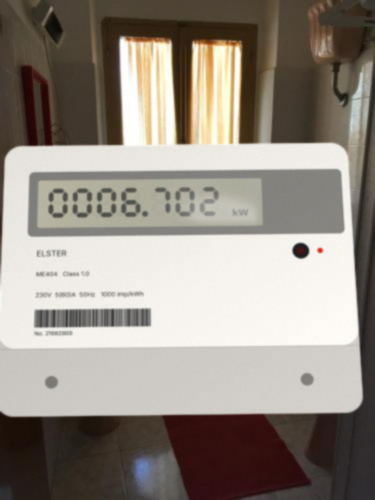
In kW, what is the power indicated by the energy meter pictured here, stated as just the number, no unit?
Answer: 6.702
